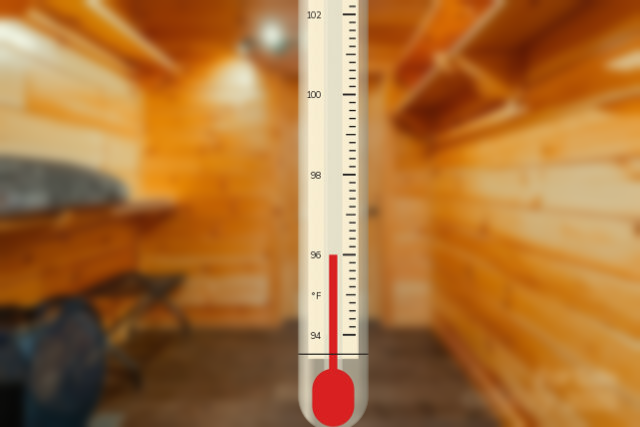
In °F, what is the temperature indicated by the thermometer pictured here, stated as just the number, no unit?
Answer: 96
